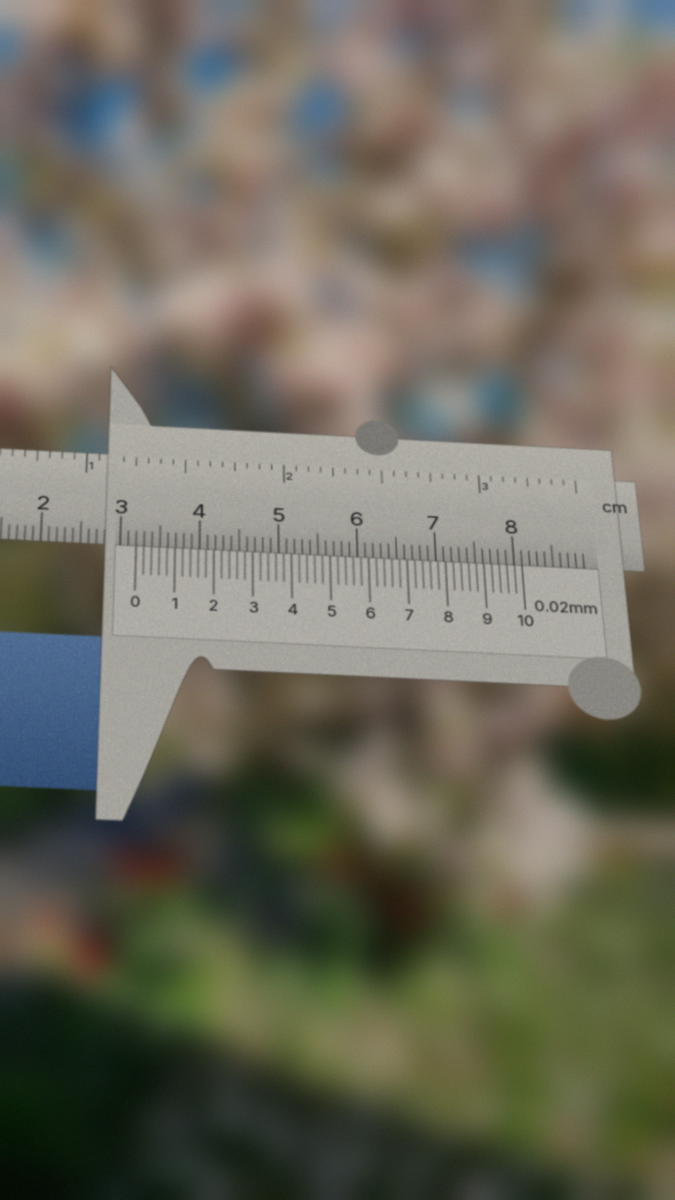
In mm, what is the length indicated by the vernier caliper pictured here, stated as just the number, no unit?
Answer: 32.0
